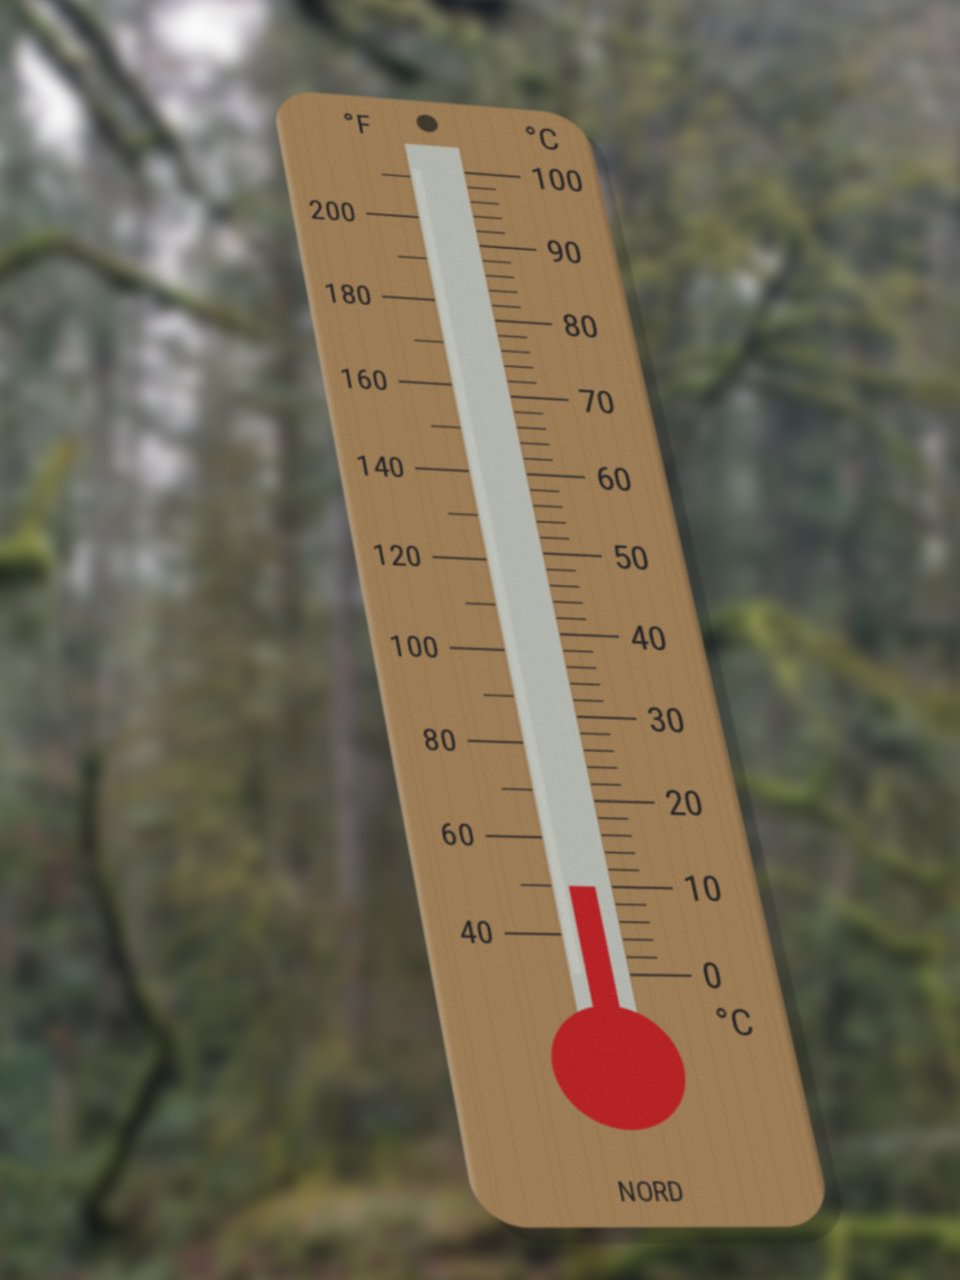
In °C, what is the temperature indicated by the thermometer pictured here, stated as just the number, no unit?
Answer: 10
